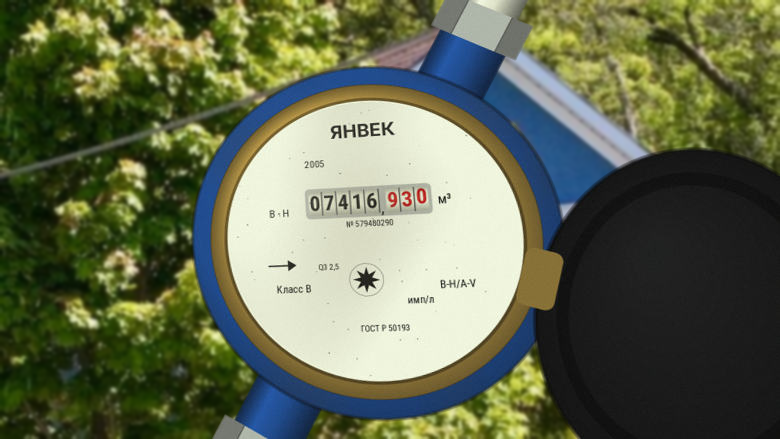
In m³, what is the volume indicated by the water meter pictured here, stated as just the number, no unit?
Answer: 7416.930
